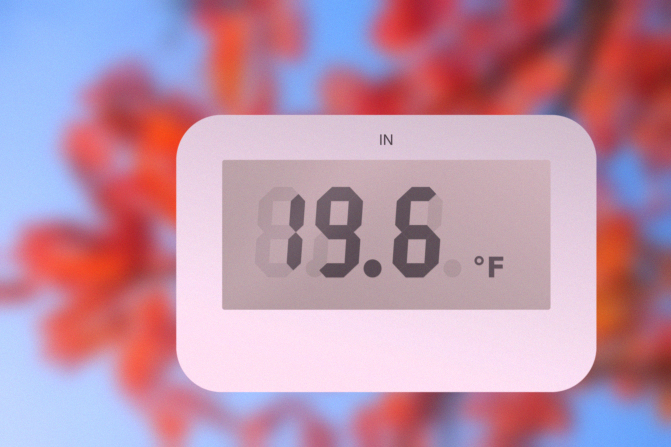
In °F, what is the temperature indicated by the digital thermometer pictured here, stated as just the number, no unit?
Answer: 19.6
